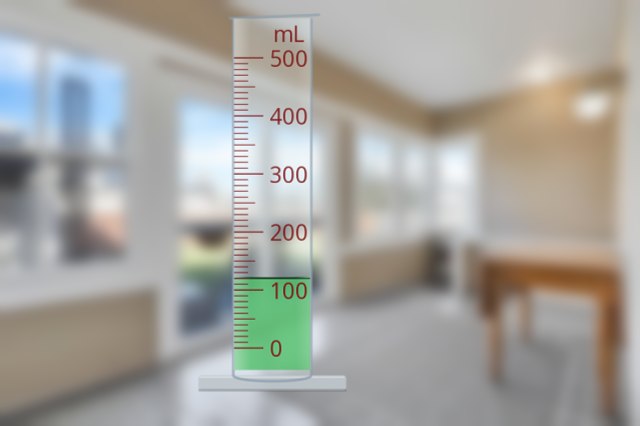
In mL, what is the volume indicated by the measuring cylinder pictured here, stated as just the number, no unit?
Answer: 120
